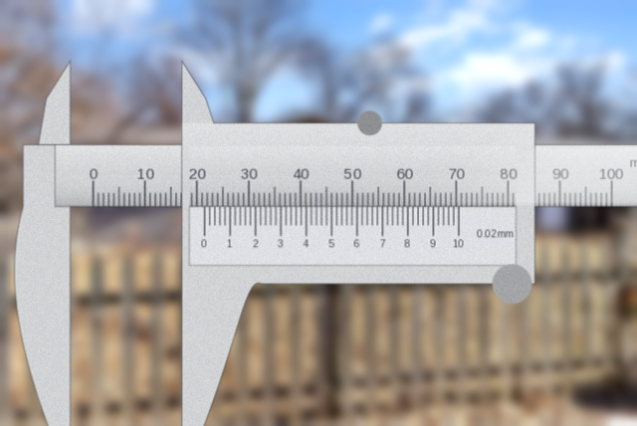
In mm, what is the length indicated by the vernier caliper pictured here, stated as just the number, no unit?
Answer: 21.5
